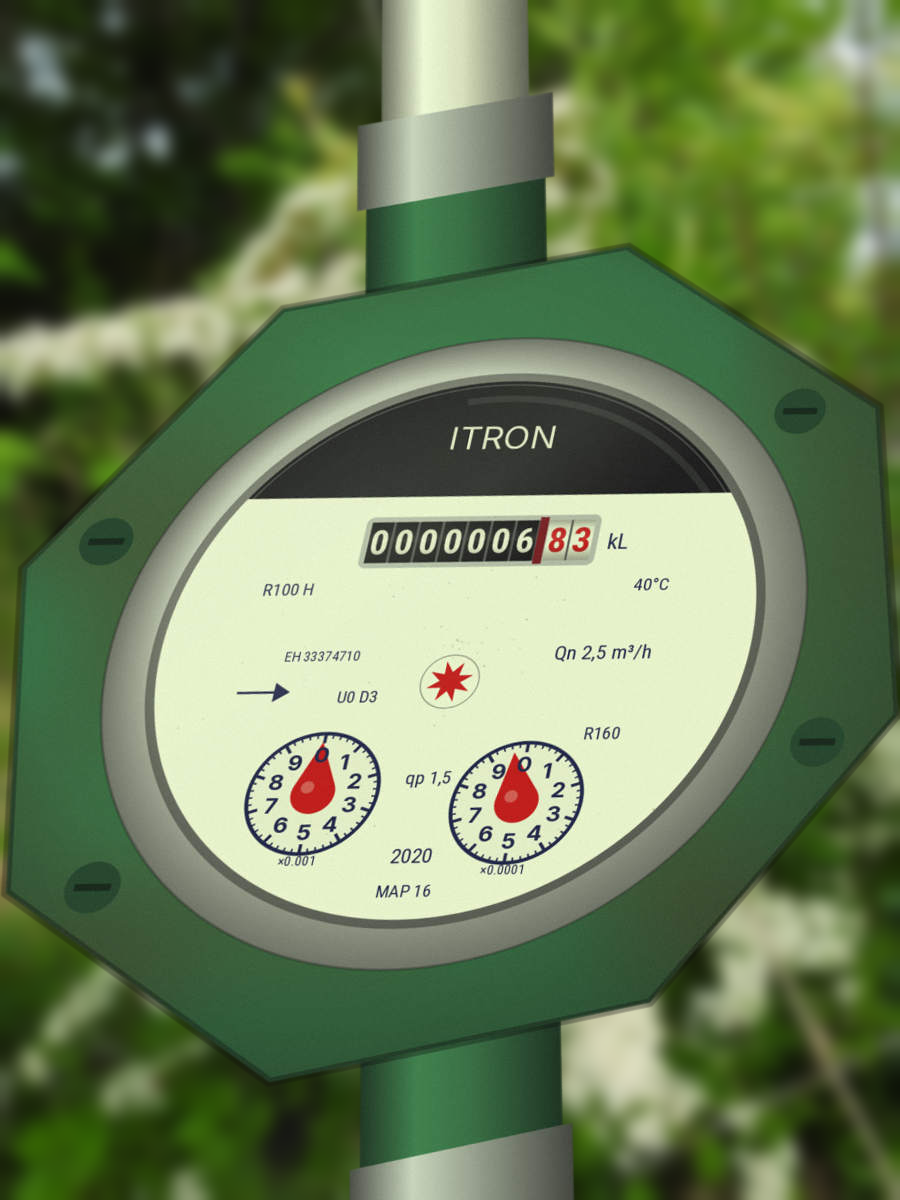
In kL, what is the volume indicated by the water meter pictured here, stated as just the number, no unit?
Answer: 6.8299
